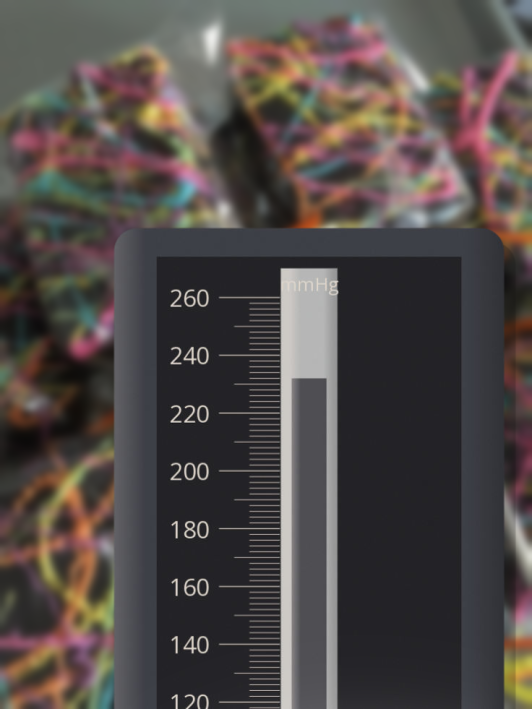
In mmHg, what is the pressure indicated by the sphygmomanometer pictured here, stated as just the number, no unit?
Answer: 232
